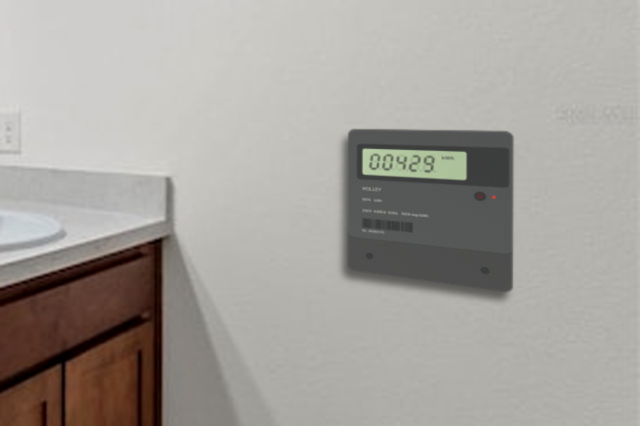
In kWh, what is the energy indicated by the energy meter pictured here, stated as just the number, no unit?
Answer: 429
